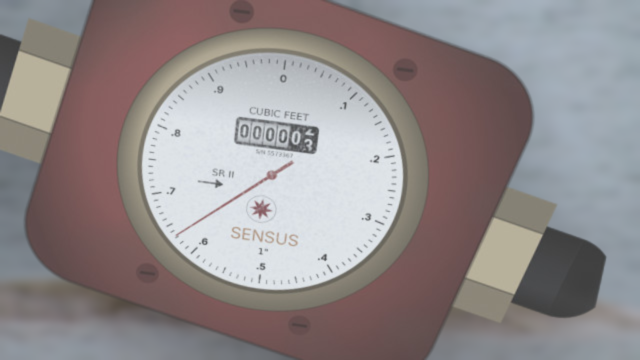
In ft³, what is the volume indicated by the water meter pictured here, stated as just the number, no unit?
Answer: 2.63
